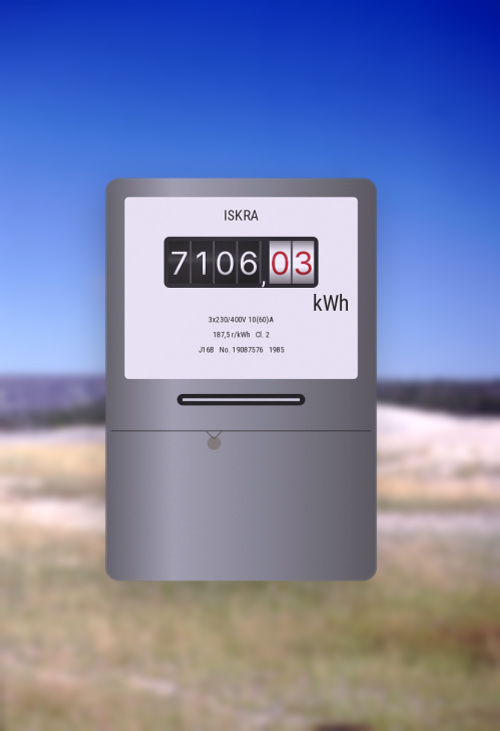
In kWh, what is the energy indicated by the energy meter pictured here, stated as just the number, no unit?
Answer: 7106.03
